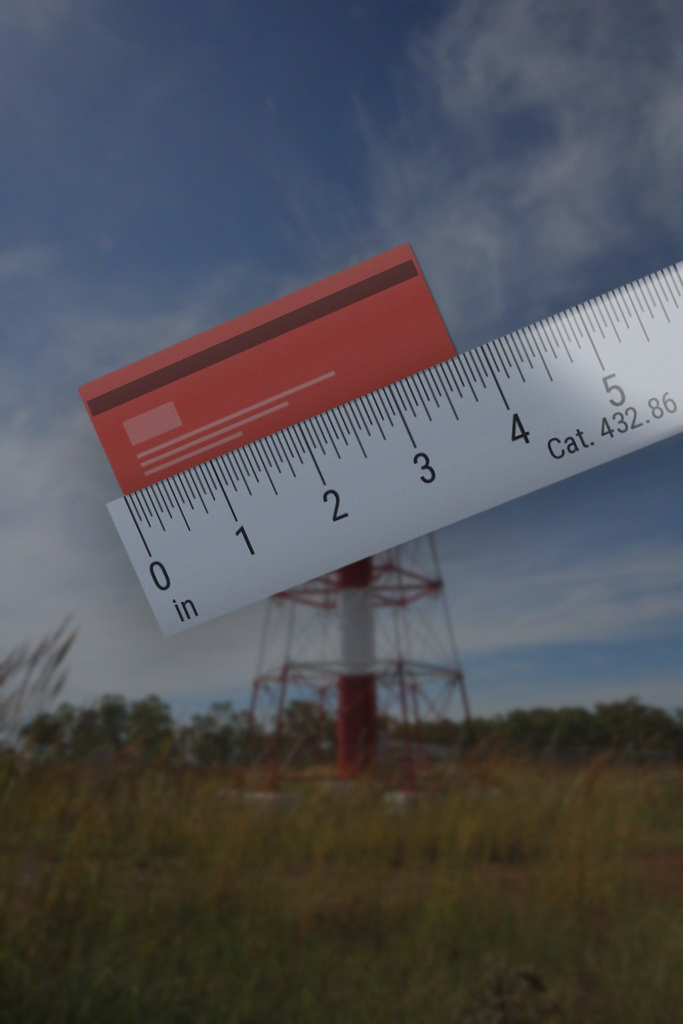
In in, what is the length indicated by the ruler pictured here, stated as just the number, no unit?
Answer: 3.75
